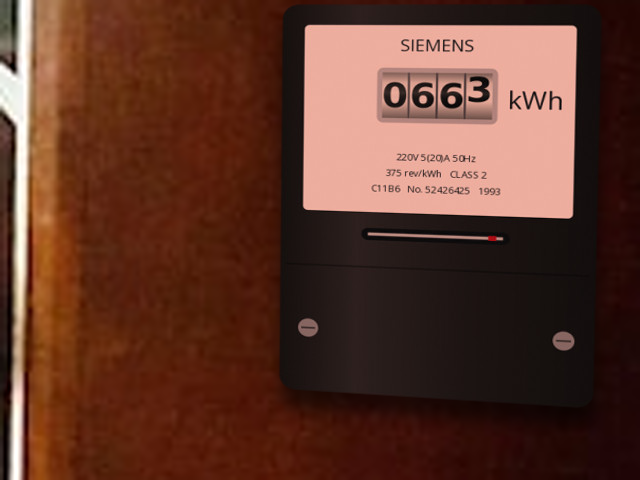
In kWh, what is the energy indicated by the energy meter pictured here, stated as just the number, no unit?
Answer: 663
